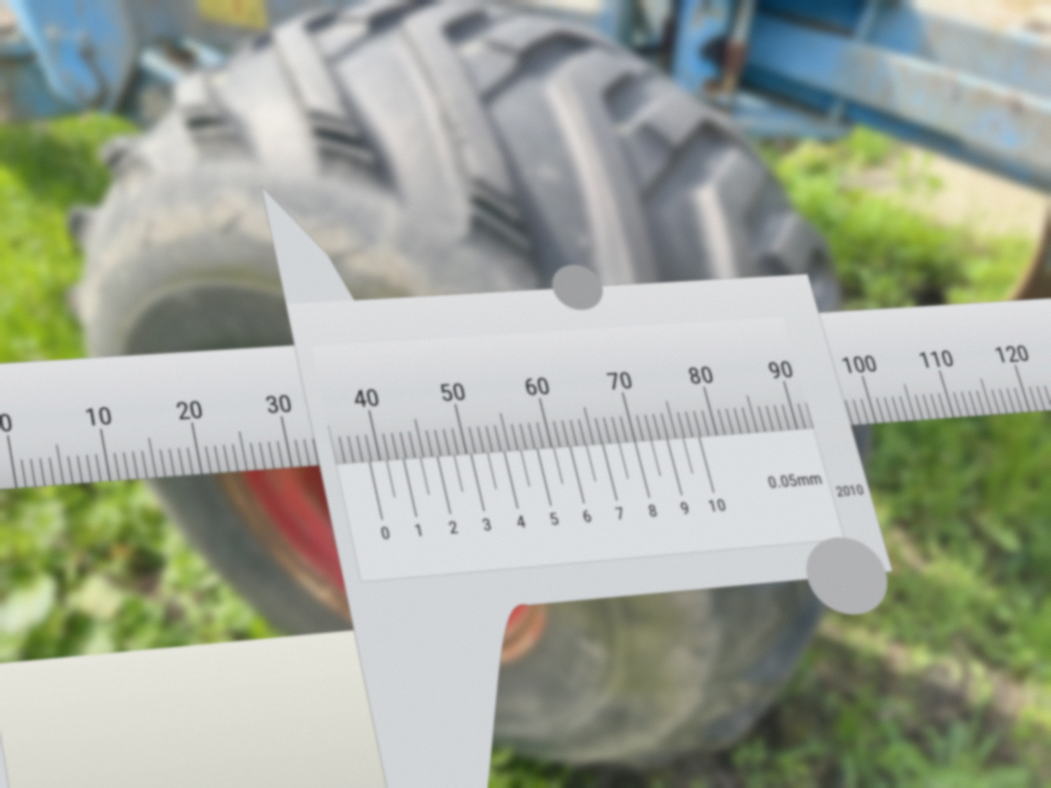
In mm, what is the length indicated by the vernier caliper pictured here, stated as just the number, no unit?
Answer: 38.8
